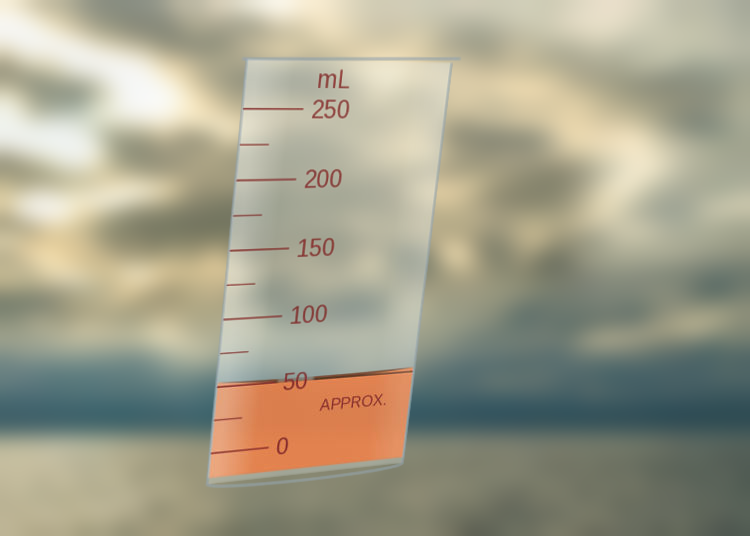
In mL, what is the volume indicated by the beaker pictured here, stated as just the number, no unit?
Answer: 50
